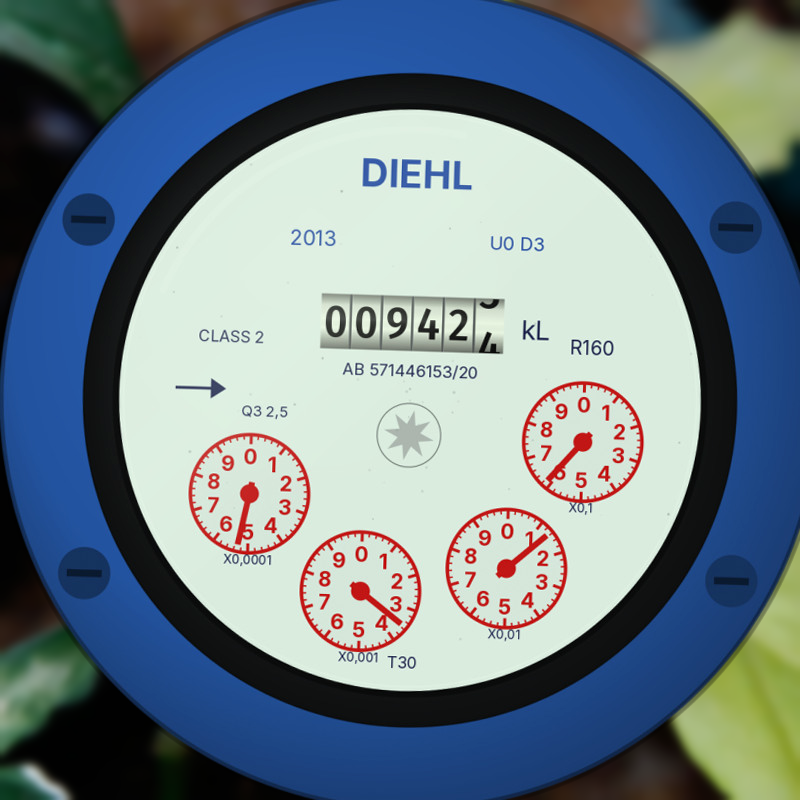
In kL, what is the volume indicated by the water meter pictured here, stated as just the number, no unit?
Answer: 9423.6135
